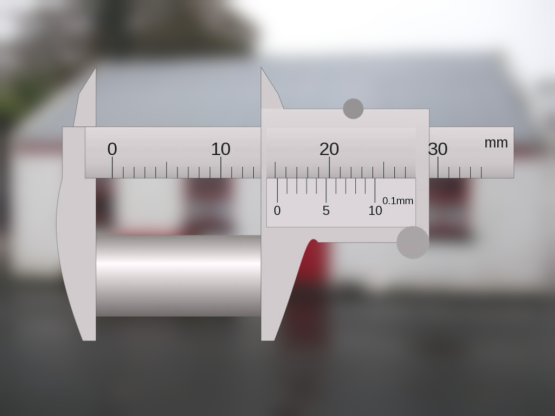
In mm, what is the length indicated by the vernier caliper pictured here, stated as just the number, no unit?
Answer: 15.2
